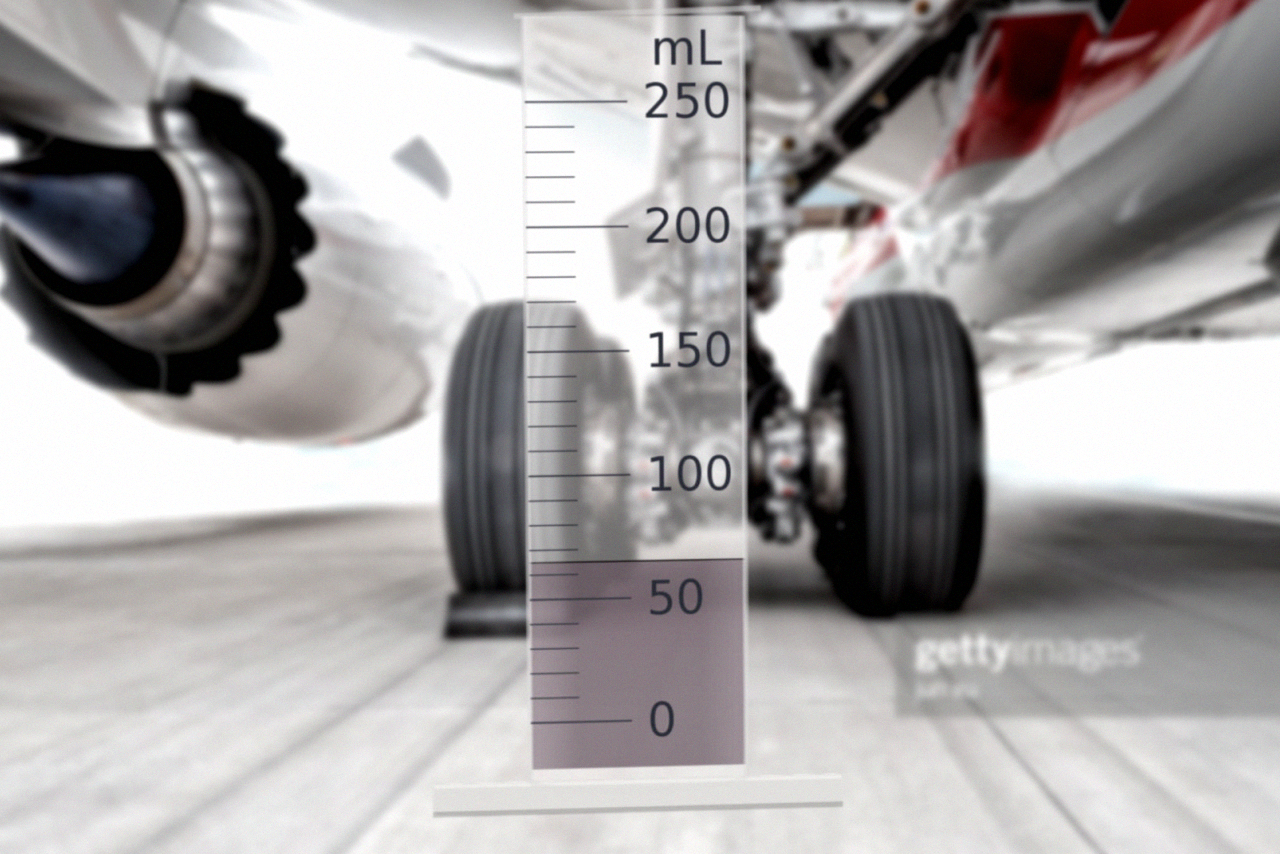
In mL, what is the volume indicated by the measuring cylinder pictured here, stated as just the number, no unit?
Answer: 65
